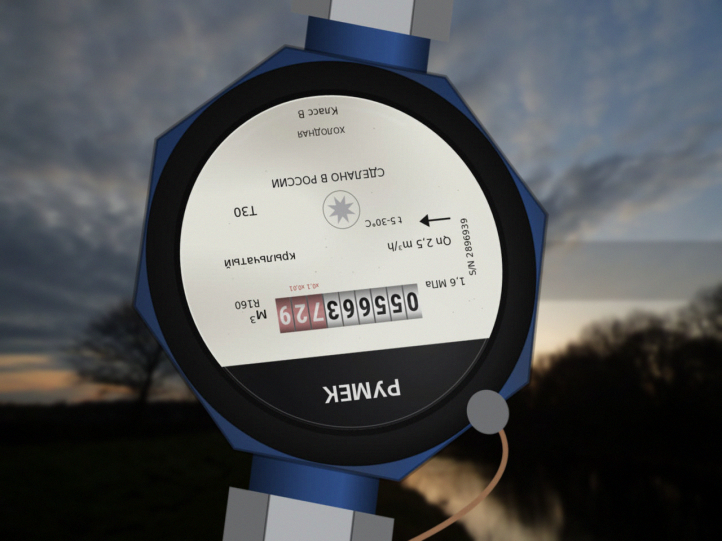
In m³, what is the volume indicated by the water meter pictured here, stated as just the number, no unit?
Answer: 55663.729
